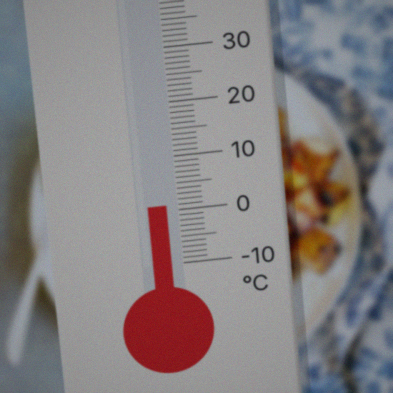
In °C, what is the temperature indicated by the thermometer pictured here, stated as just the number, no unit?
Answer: 1
